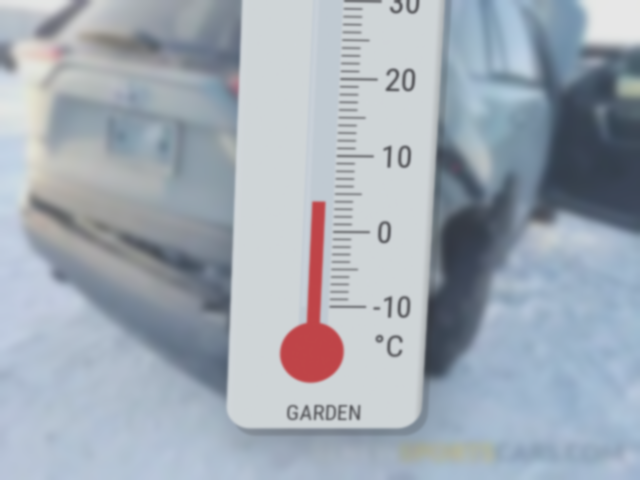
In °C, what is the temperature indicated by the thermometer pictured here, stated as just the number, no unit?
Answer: 4
